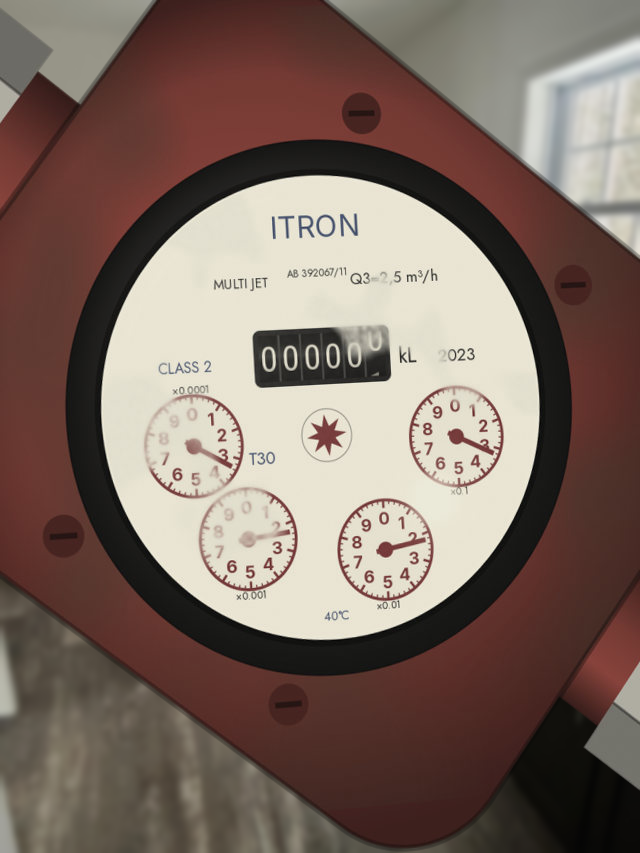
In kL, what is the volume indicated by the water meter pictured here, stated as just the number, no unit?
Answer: 0.3223
